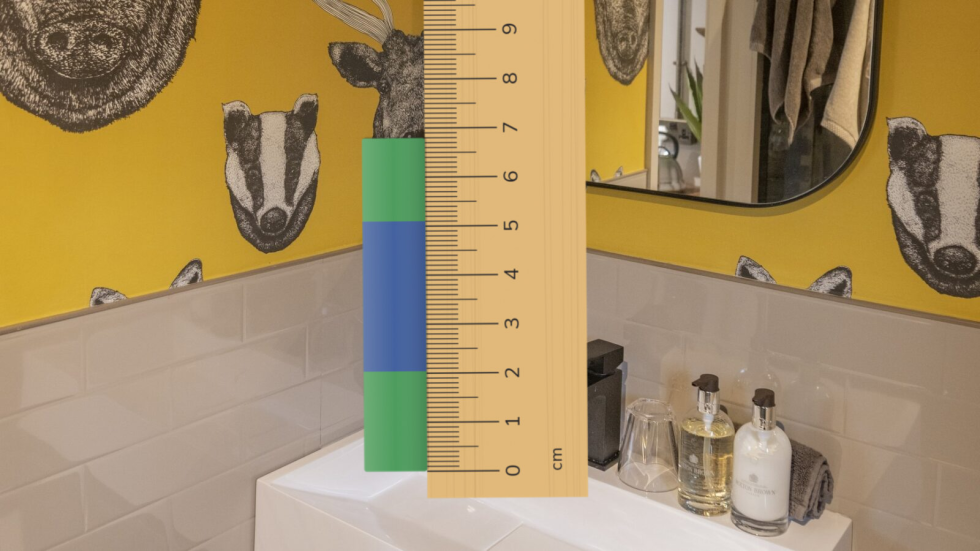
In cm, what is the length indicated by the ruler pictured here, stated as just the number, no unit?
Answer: 6.8
